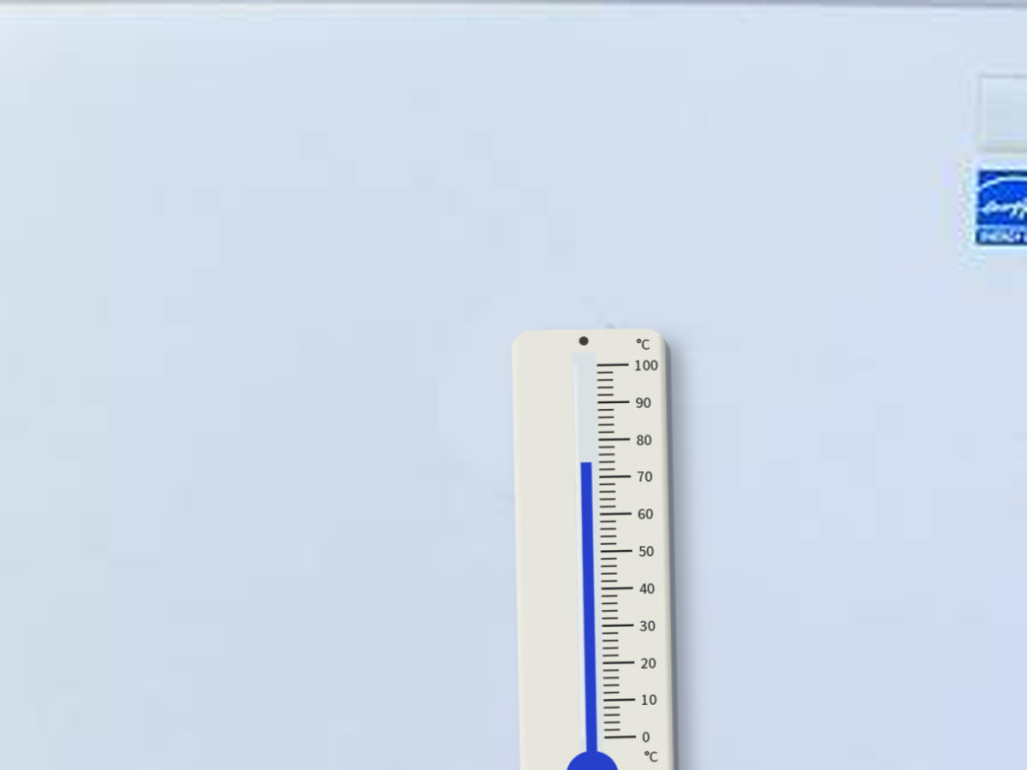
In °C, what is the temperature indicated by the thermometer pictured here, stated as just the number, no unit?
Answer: 74
